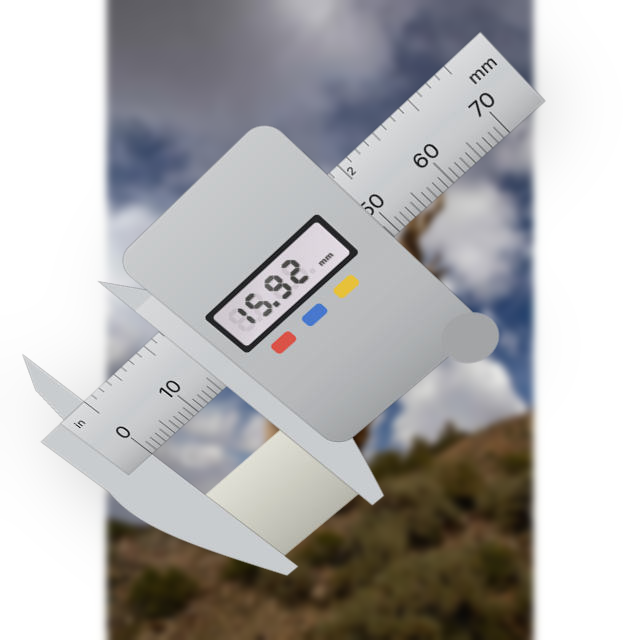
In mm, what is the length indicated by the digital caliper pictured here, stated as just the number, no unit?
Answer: 15.92
